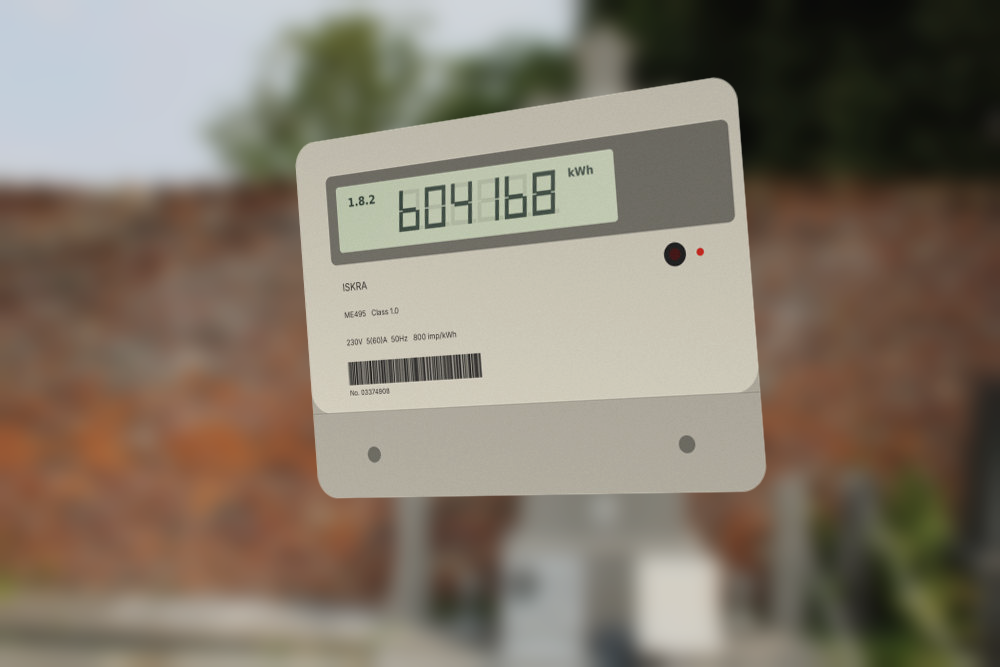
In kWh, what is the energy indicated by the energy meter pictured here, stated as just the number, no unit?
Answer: 604168
